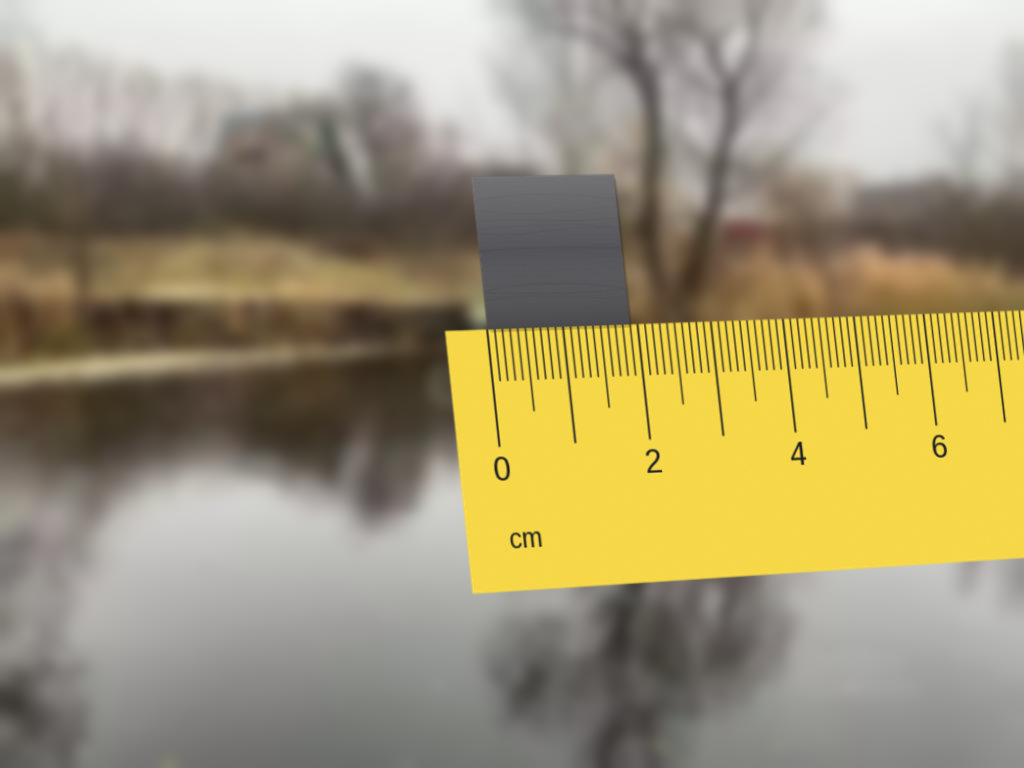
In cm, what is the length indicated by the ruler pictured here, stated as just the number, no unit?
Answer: 1.9
